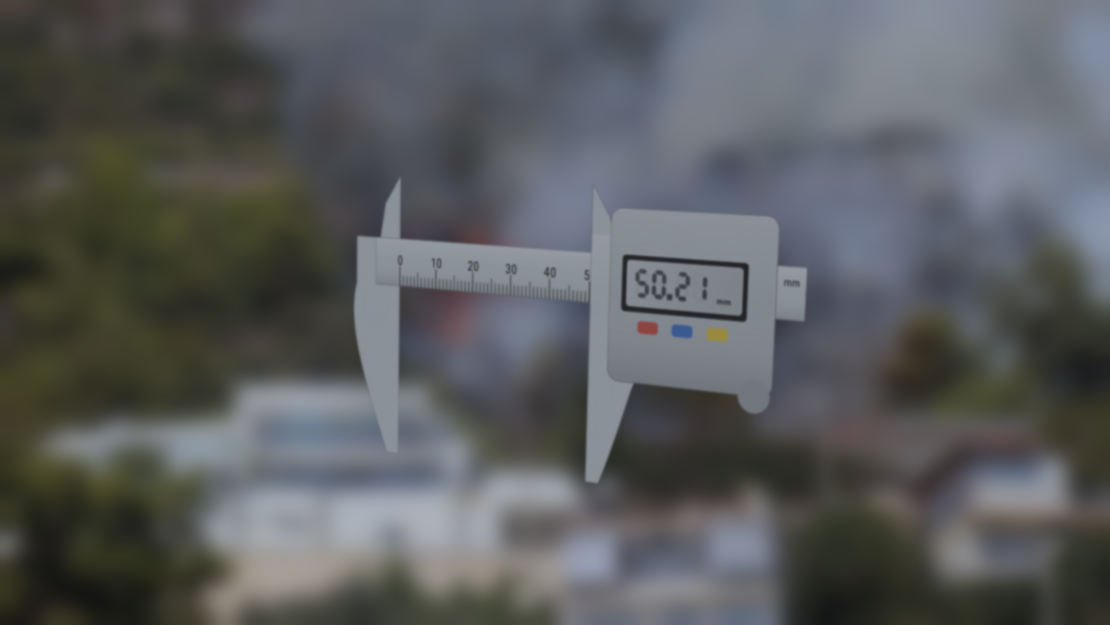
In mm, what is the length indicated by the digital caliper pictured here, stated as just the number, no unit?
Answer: 50.21
